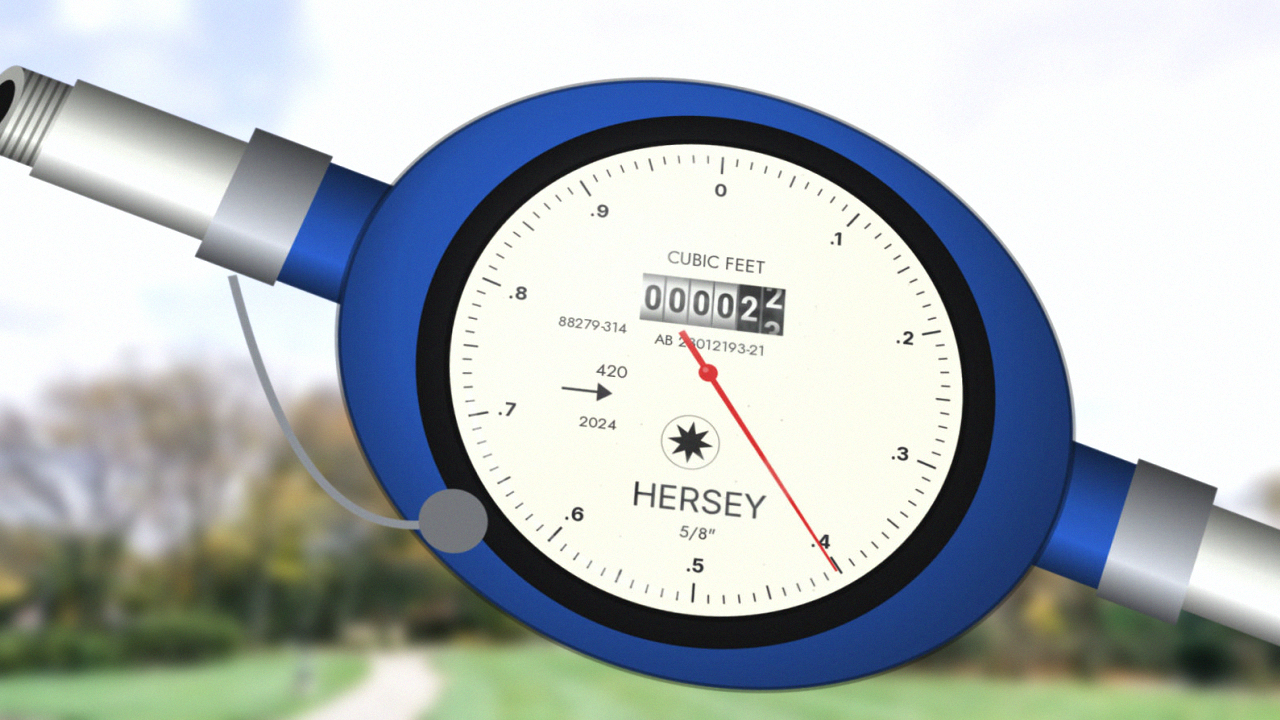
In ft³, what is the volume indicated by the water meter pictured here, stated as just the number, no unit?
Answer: 22.40
